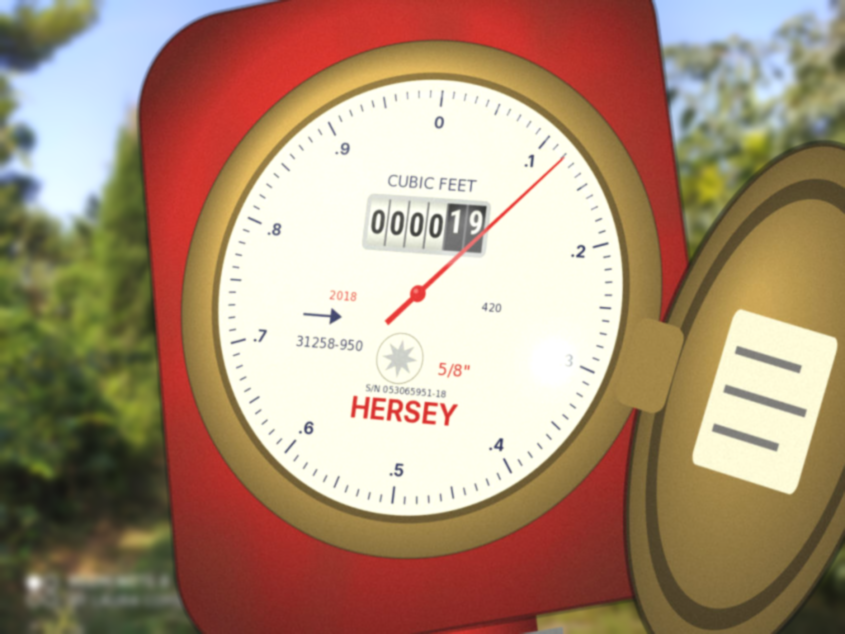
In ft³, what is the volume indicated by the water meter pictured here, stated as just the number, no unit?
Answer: 19.12
